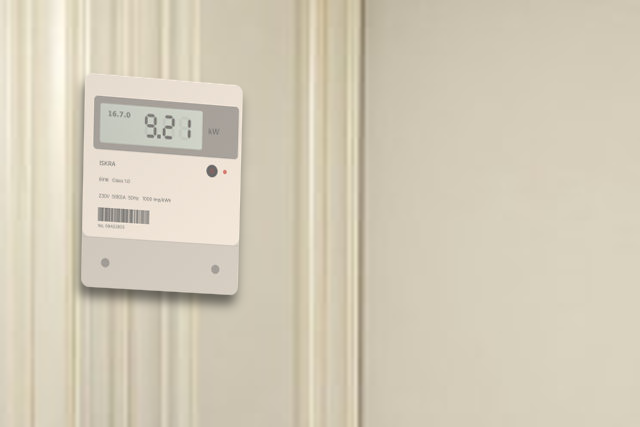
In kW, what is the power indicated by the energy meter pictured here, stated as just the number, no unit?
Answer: 9.21
